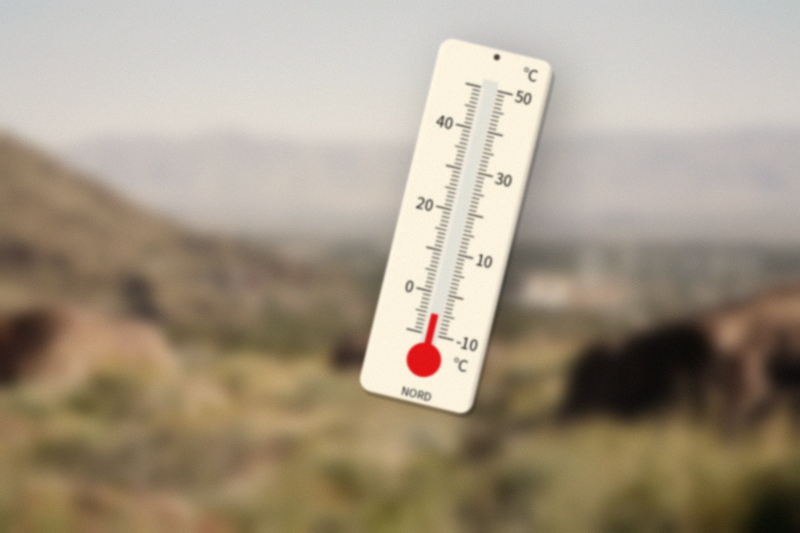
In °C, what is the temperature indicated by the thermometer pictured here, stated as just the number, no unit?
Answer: -5
